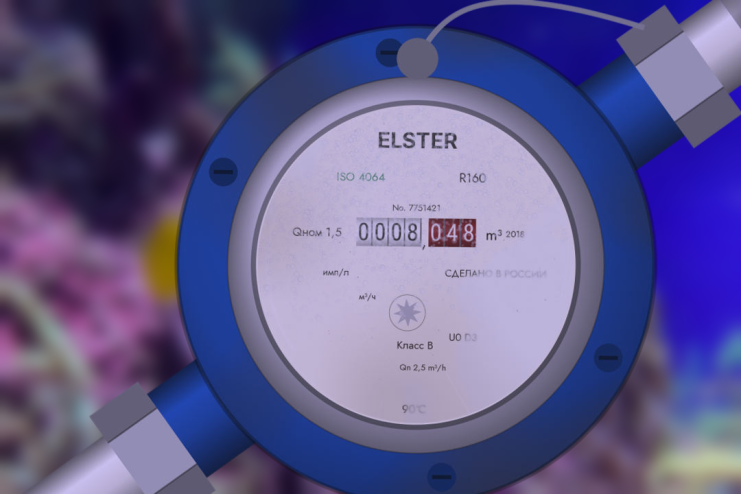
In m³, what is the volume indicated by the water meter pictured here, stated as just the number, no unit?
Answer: 8.048
